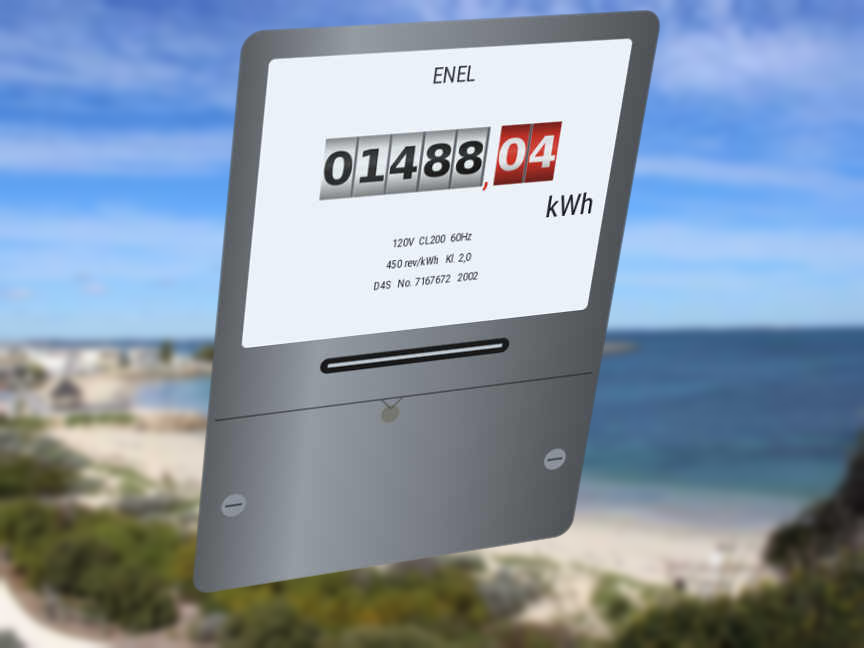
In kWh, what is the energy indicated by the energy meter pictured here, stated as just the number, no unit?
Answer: 1488.04
